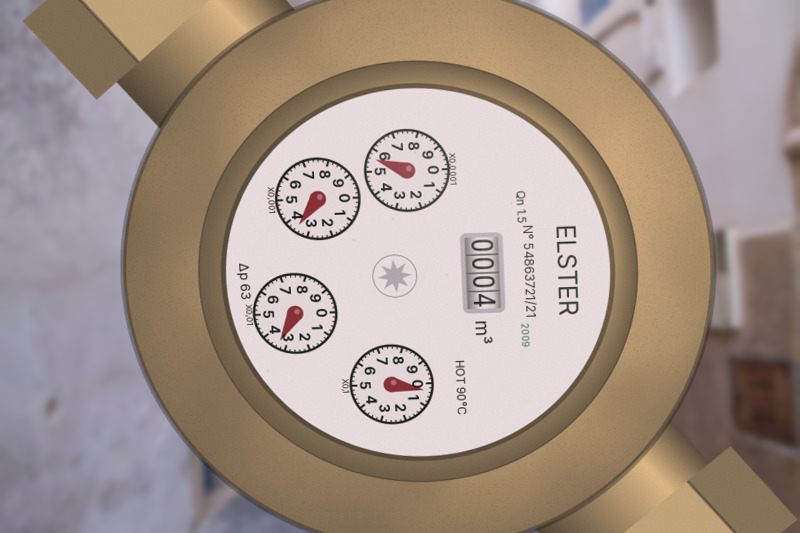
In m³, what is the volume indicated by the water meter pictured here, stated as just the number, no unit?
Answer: 4.0335
